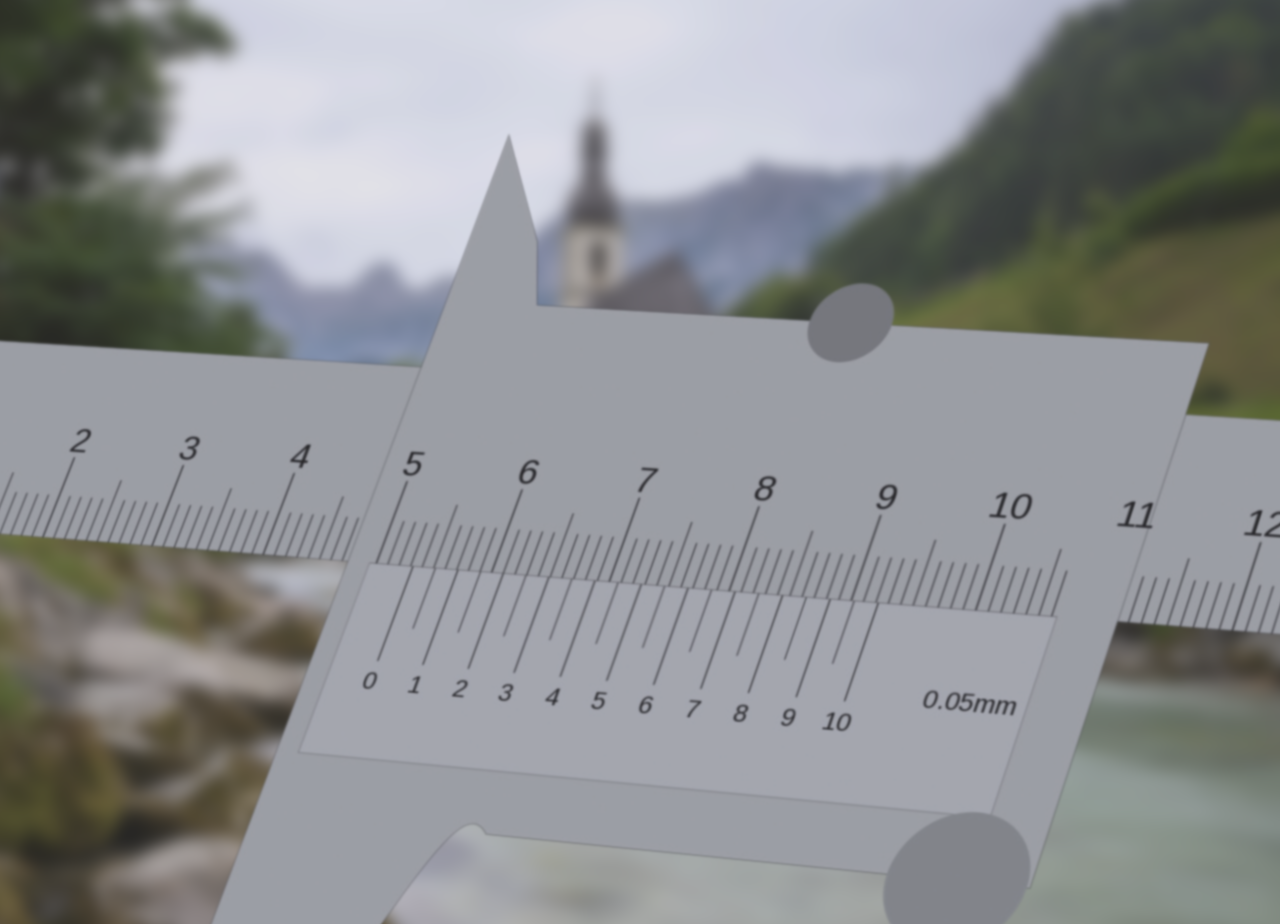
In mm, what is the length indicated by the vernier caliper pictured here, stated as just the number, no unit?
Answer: 53.2
